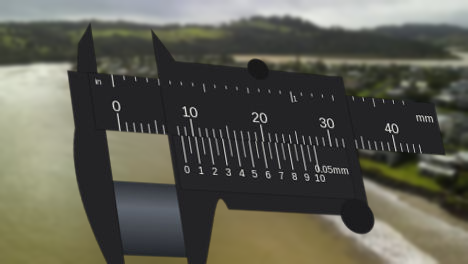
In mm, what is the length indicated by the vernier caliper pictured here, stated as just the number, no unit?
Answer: 8.4
